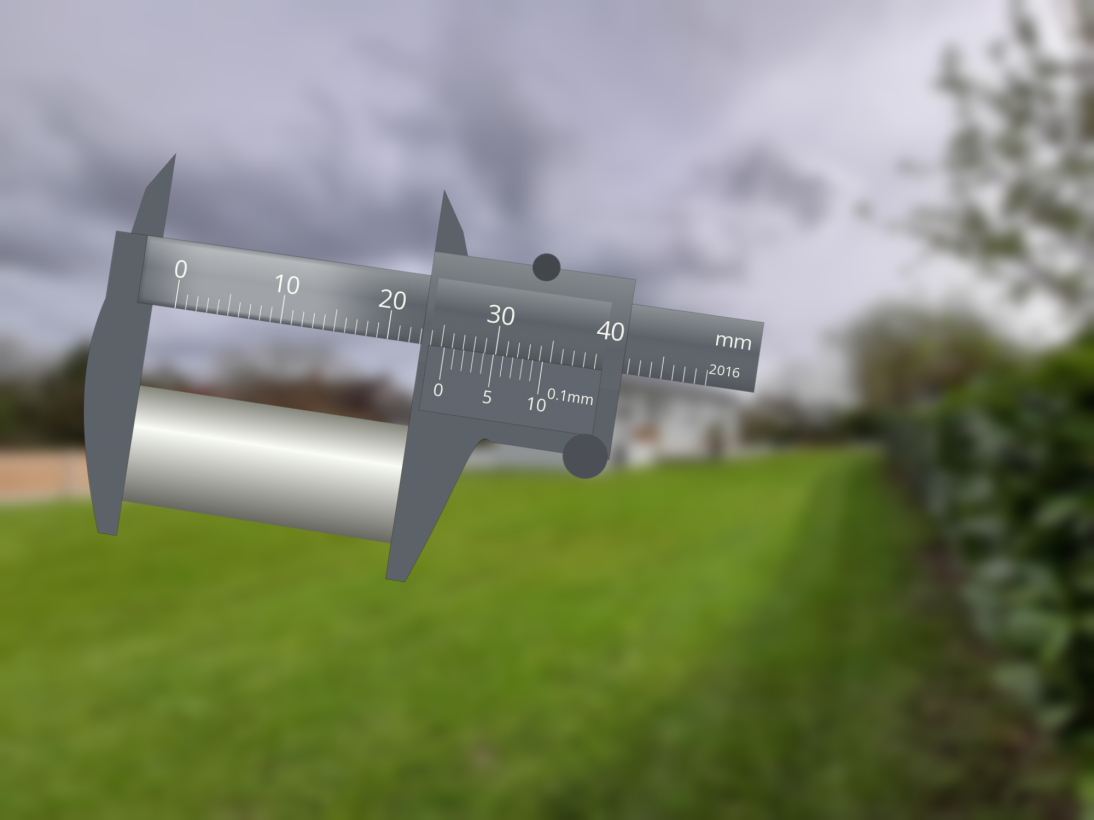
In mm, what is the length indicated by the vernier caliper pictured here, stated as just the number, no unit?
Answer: 25.3
